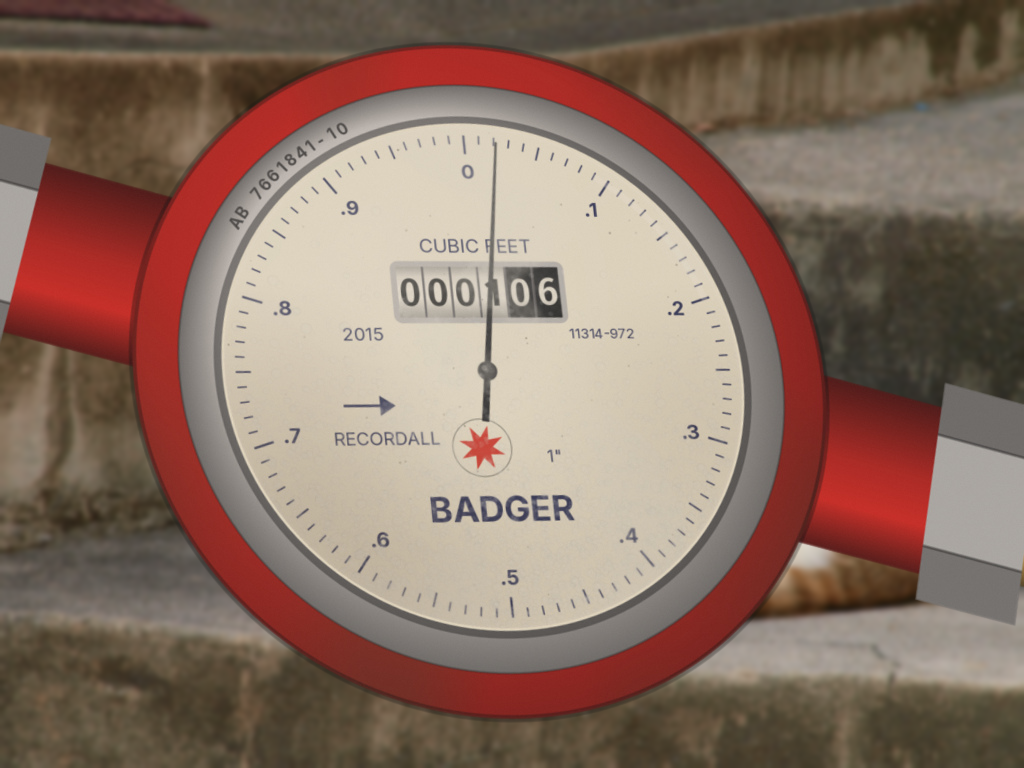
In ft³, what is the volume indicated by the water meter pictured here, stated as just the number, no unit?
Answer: 106.02
